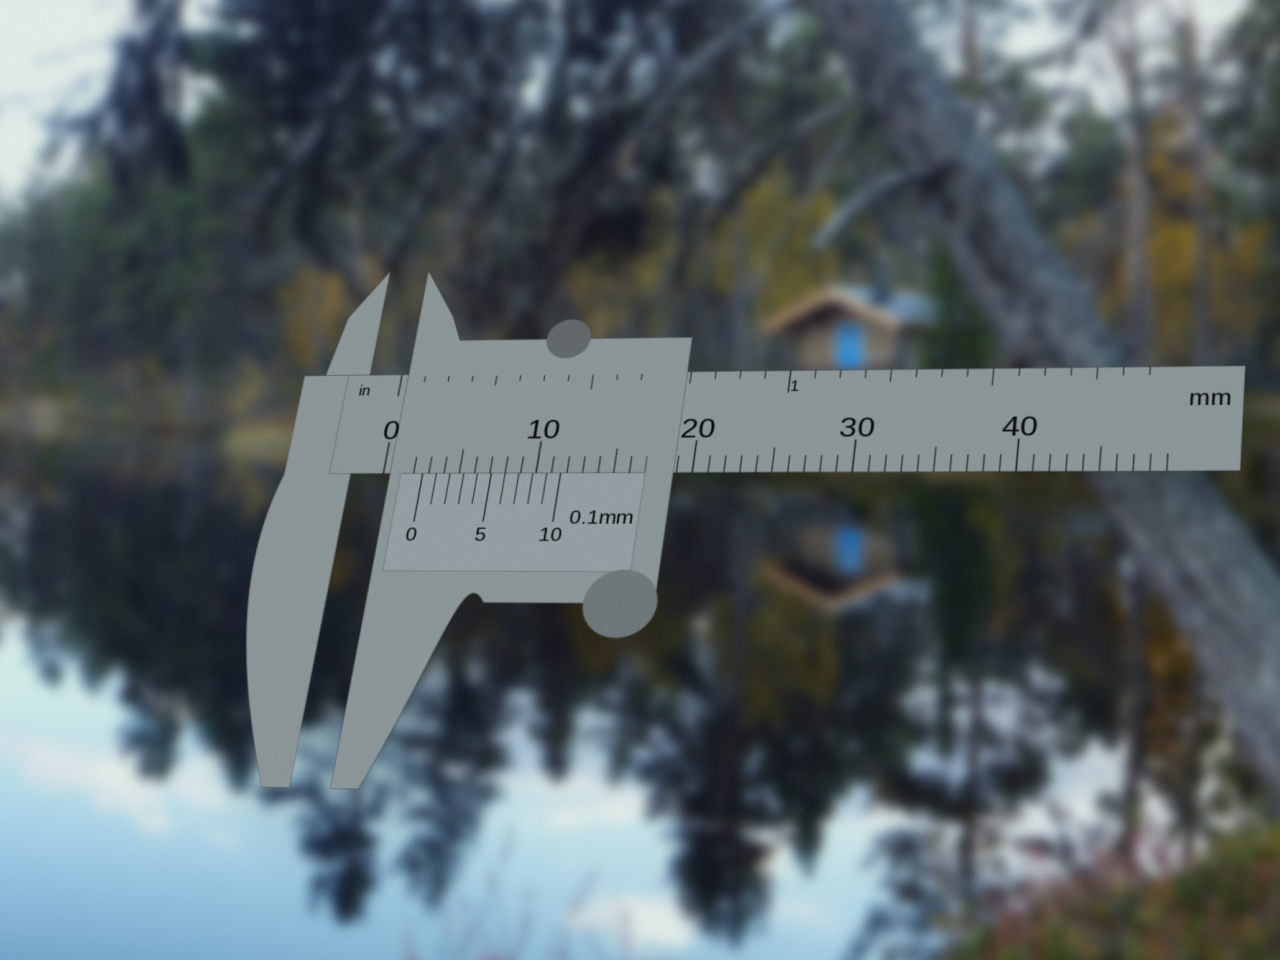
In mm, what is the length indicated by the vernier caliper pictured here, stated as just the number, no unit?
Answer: 2.6
